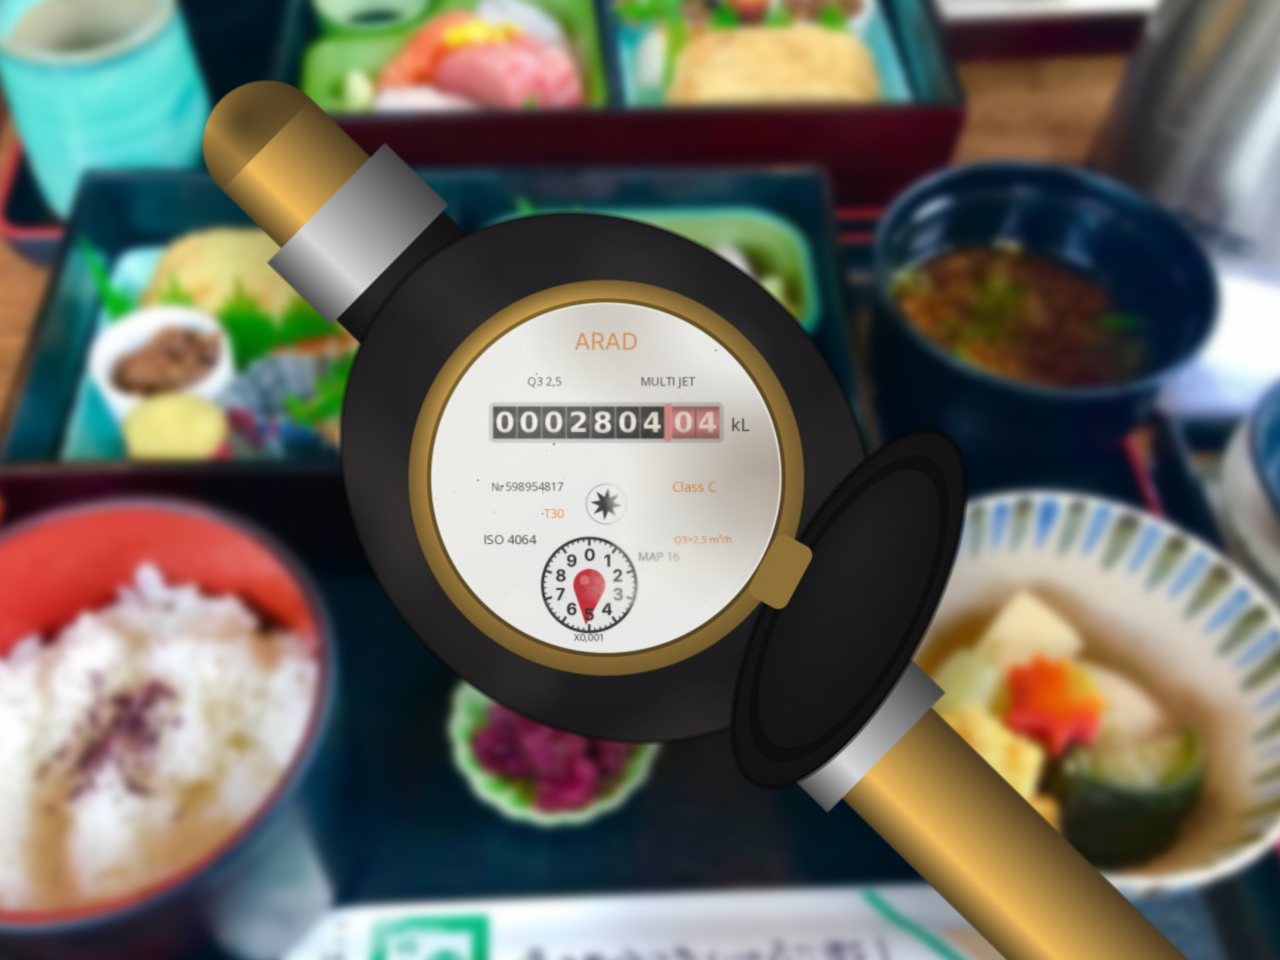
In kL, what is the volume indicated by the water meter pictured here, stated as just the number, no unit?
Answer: 2804.045
